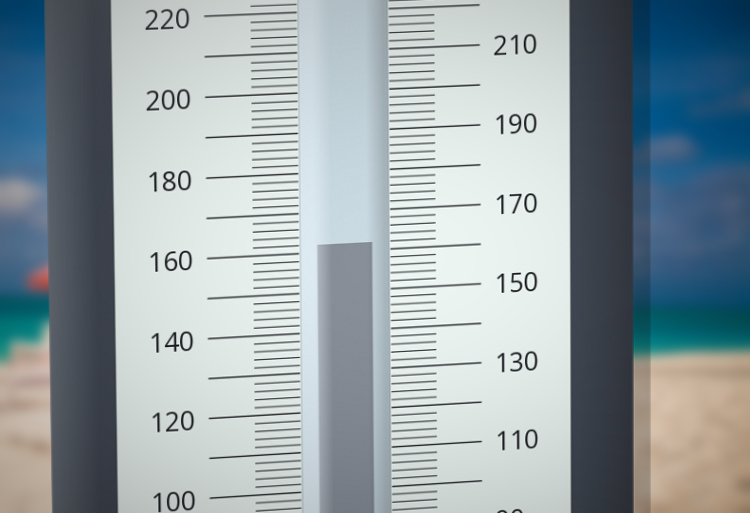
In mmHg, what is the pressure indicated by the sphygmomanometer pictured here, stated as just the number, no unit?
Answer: 162
